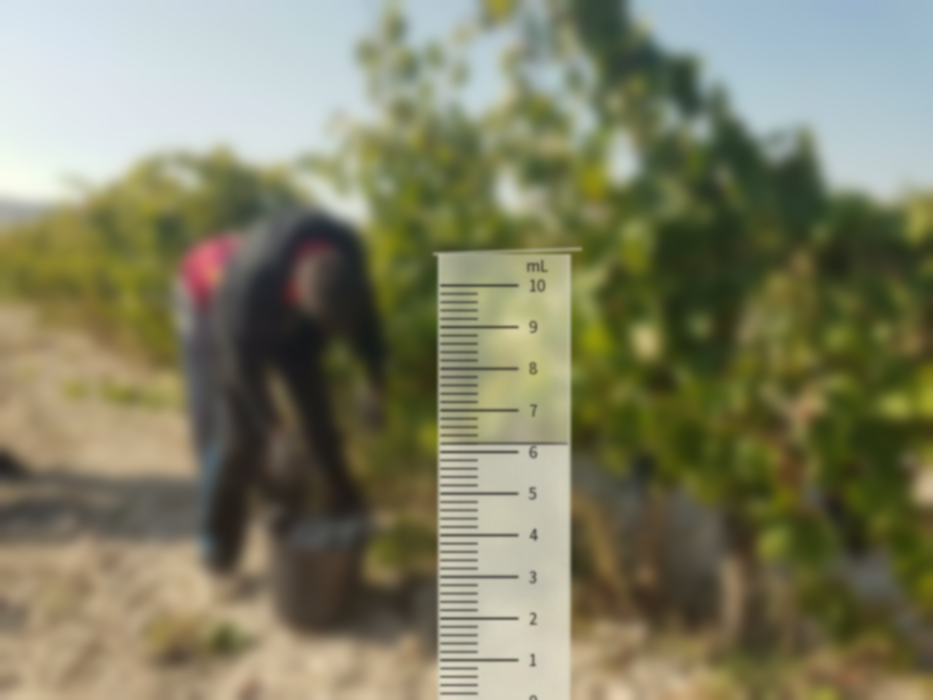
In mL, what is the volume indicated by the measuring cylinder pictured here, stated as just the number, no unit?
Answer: 6.2
